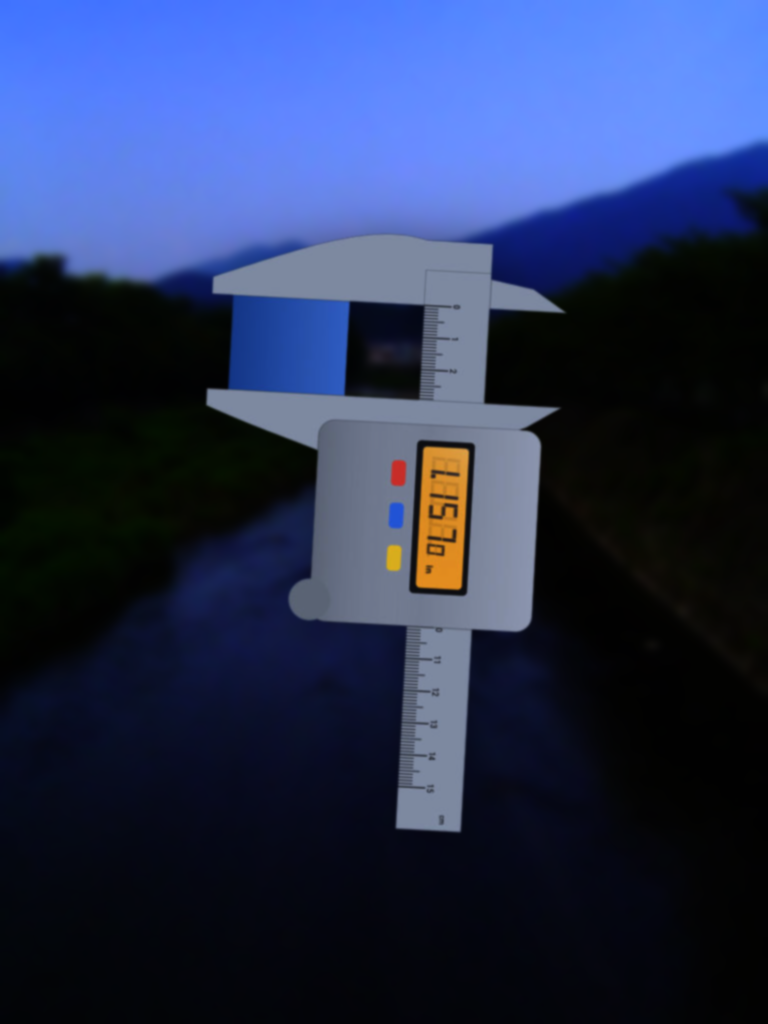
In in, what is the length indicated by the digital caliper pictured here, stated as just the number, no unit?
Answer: 1.1570
